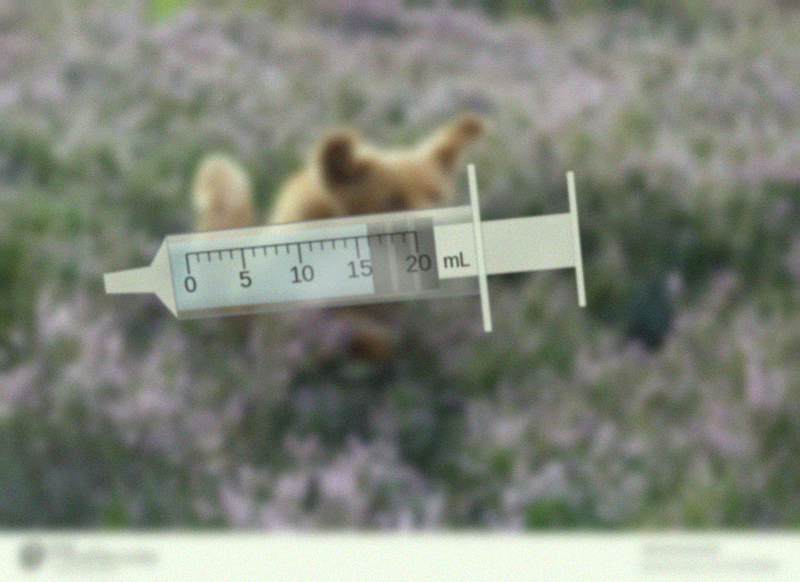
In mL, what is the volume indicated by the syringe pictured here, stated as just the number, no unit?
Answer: 16
